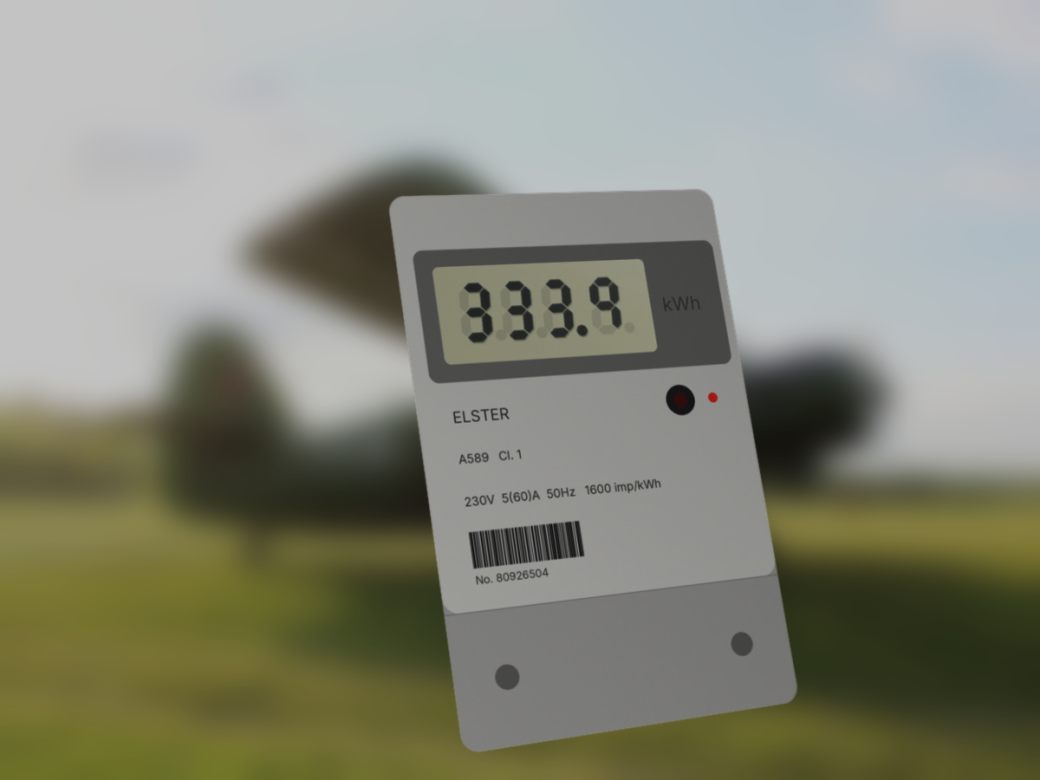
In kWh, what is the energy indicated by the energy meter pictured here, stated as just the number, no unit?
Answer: 333.9
